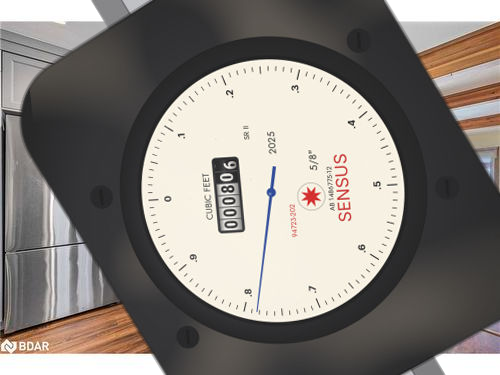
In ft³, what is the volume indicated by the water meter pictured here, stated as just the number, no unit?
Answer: 805.78
